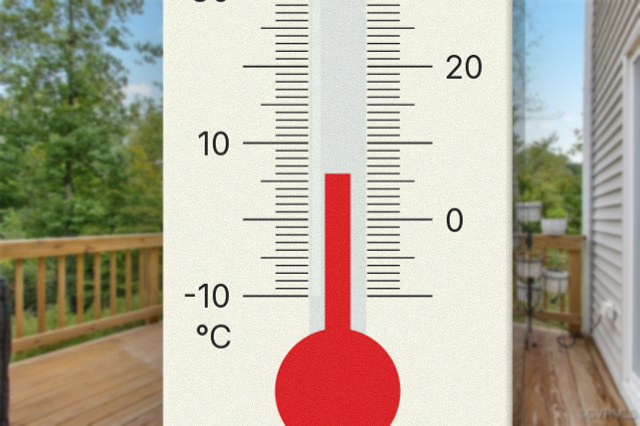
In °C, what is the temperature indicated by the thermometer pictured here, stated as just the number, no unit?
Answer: 6
